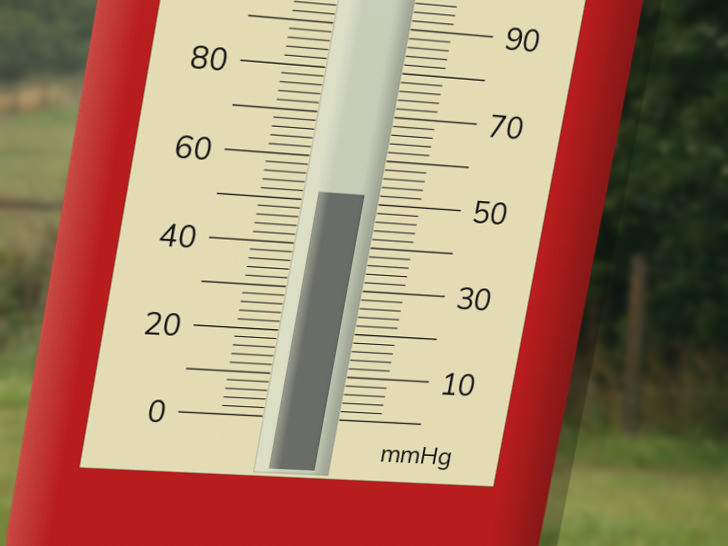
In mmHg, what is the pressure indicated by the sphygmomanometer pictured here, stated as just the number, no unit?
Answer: 52
